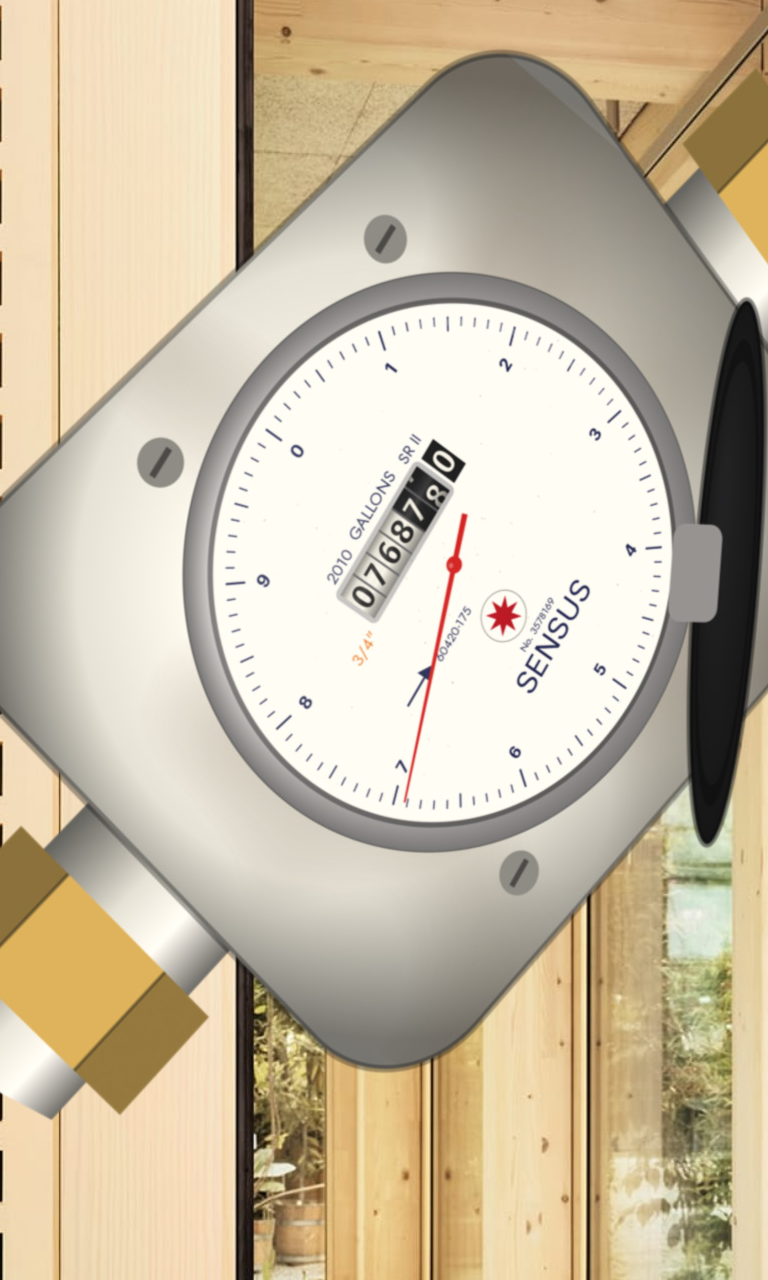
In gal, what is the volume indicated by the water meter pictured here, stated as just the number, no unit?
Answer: 768776.9
